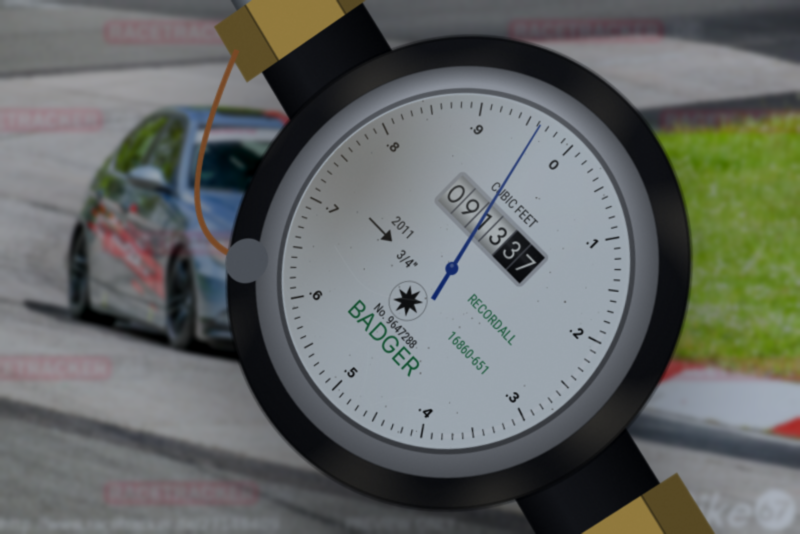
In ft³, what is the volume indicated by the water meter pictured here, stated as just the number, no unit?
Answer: 91336.96
